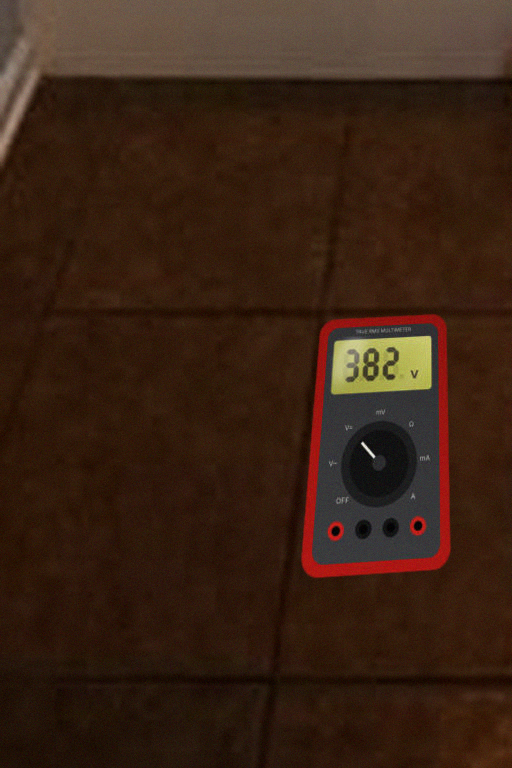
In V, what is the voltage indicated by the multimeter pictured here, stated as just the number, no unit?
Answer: 382
